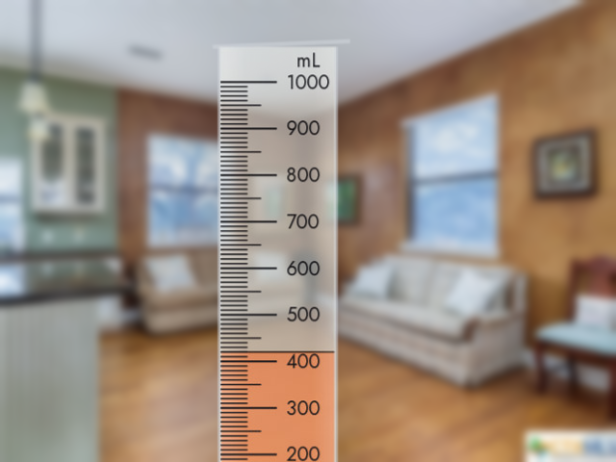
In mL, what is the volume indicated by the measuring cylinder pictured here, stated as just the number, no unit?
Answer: 420
